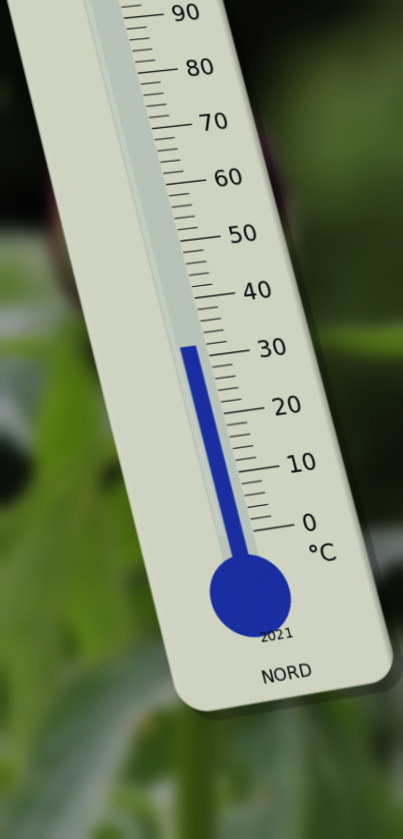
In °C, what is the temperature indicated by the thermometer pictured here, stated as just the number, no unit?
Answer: 32
